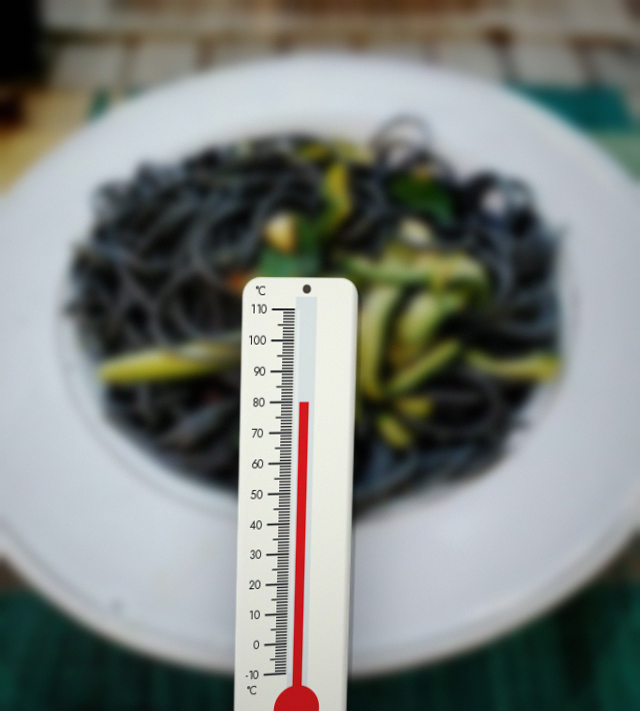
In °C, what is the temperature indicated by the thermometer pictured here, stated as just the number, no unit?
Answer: 80
